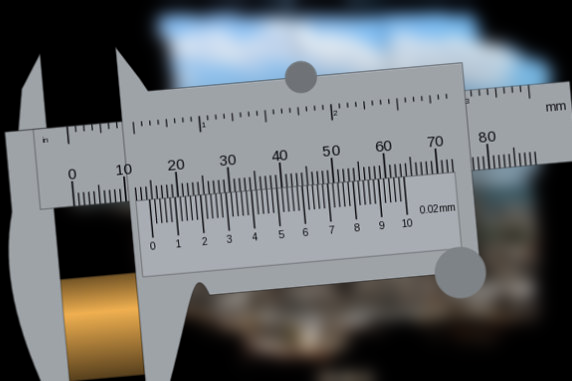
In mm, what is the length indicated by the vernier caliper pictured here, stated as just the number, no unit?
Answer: 14.5
